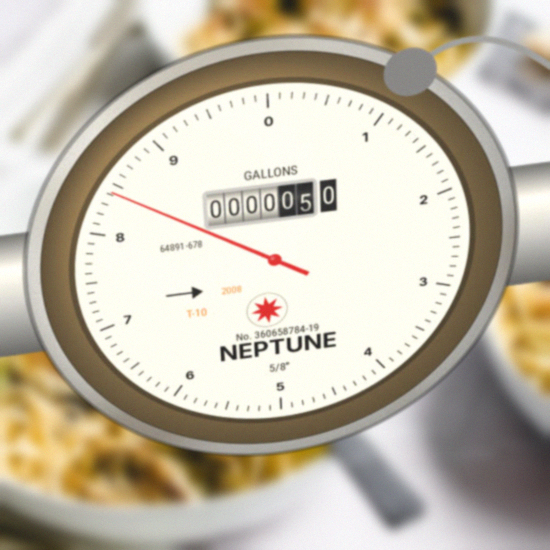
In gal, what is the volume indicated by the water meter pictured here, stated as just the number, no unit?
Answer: 48.4
